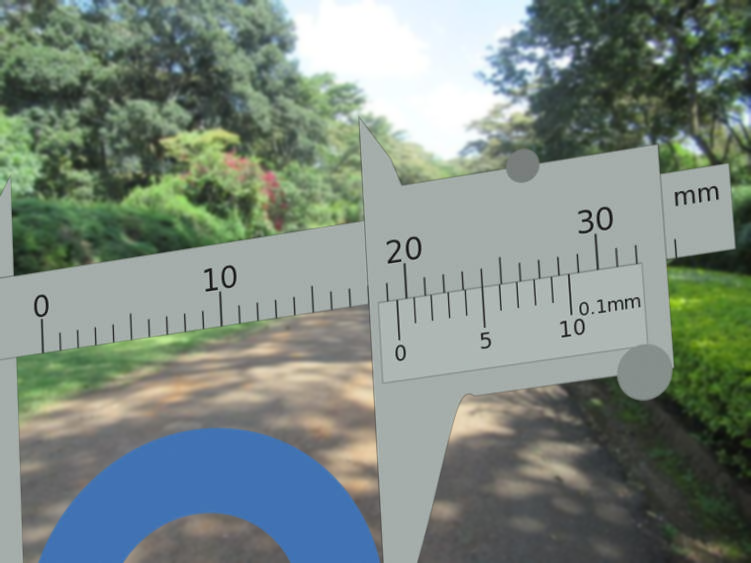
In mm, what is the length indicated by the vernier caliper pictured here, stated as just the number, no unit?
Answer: 19.5
